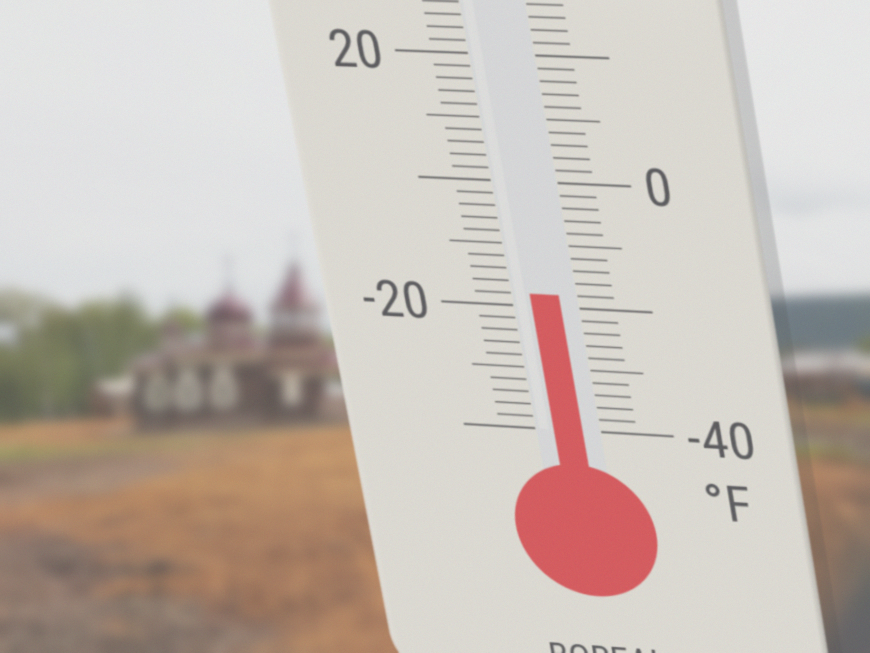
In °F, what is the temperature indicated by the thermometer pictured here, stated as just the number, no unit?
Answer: -18
